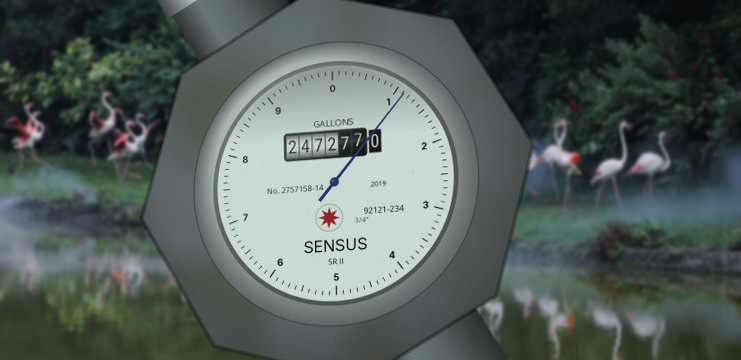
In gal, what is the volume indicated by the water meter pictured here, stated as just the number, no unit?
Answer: 2472771.1
